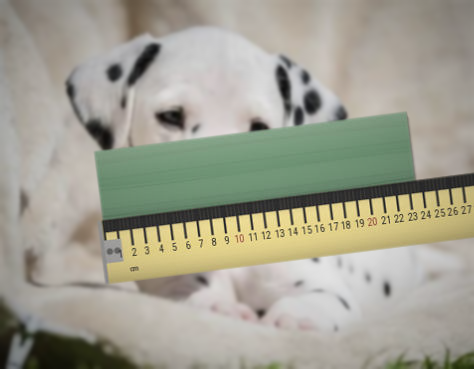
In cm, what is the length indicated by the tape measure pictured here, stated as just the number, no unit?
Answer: 23.5
